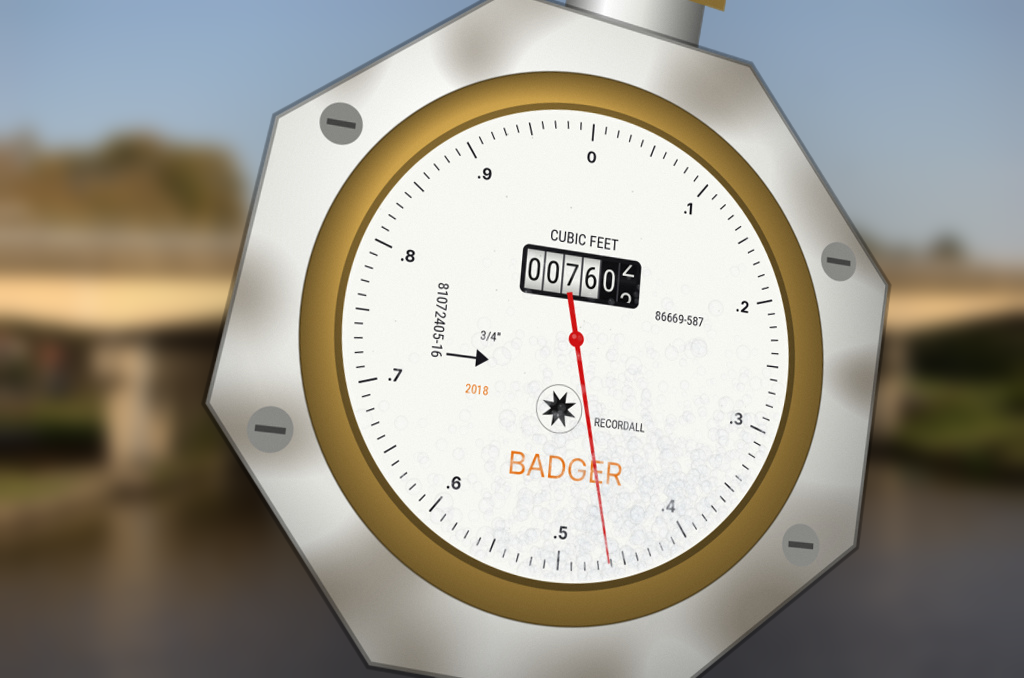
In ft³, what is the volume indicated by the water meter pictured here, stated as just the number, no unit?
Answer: 7602.46
